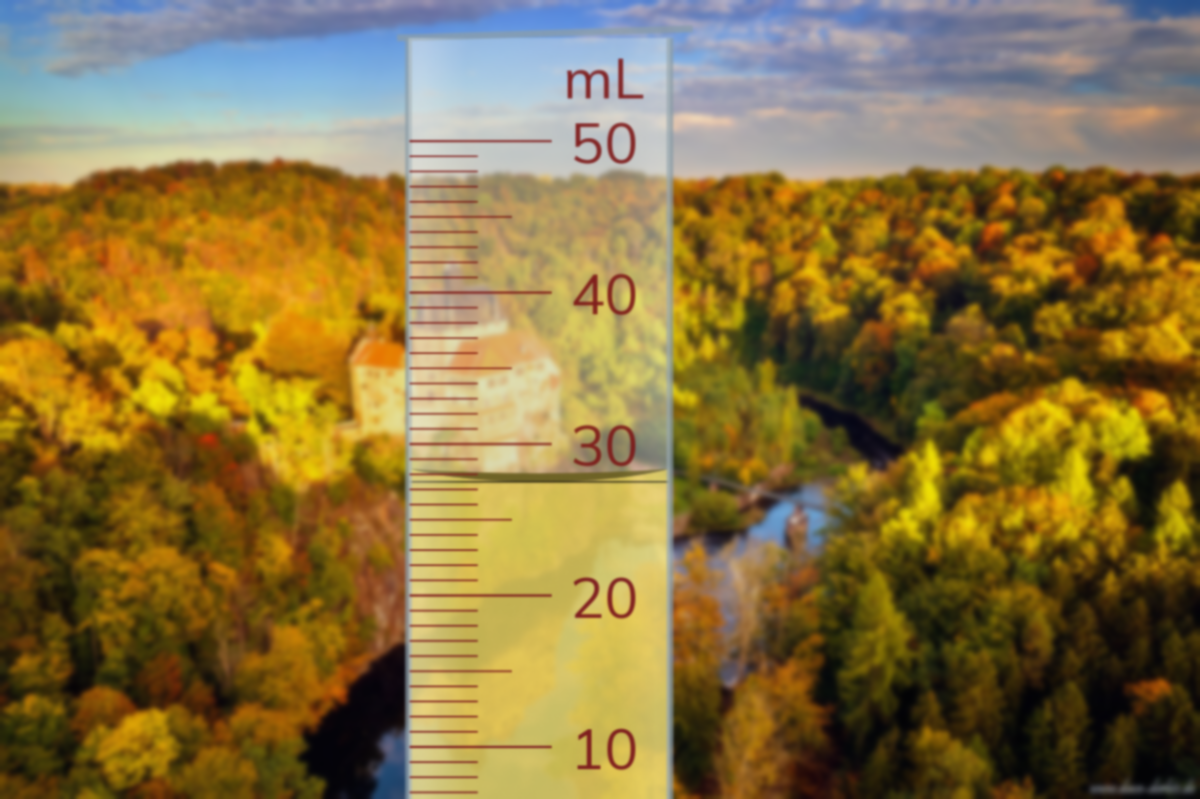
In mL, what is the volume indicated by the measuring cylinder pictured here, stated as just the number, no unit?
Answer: 27.5
